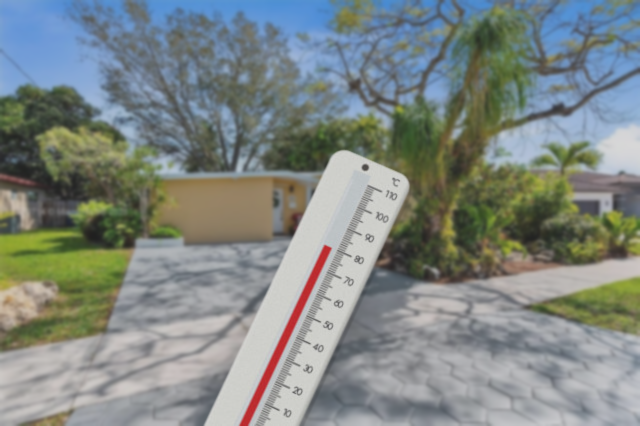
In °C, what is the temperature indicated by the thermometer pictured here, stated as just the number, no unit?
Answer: 80
